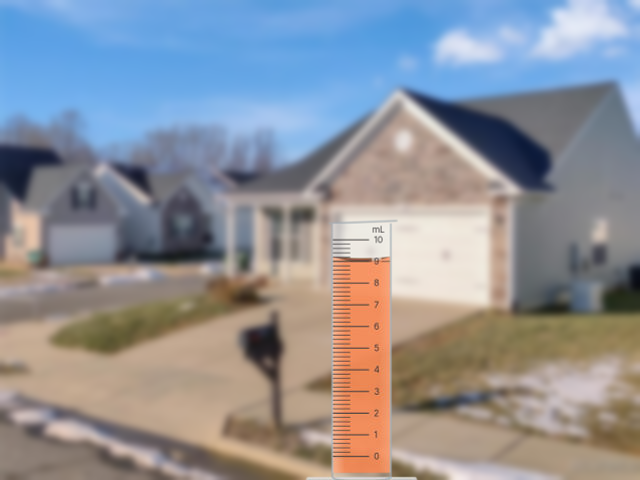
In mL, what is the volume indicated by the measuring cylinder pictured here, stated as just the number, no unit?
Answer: 9
